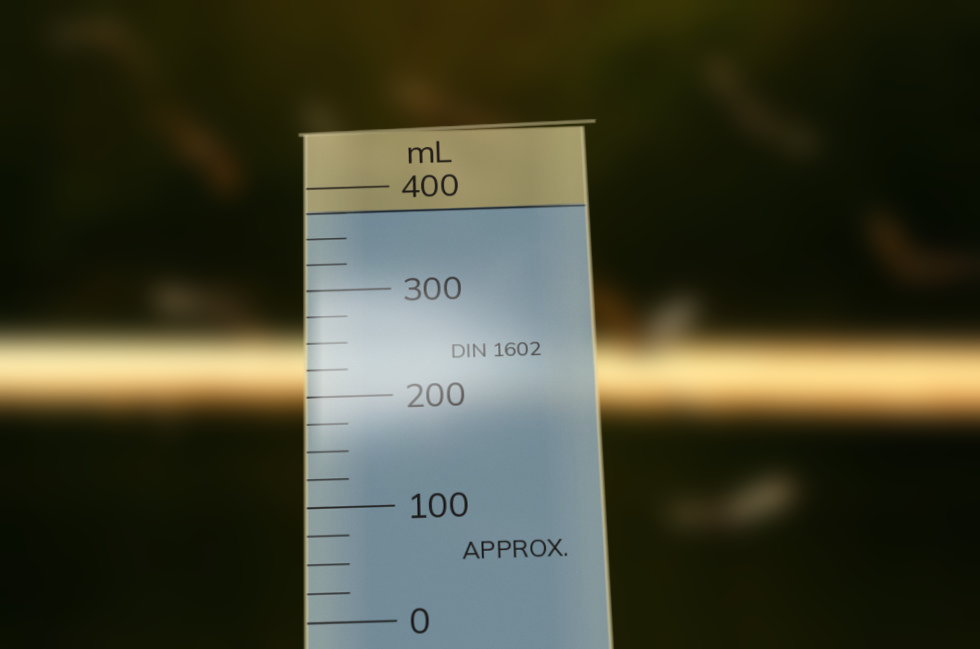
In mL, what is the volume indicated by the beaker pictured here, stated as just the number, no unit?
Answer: 375
